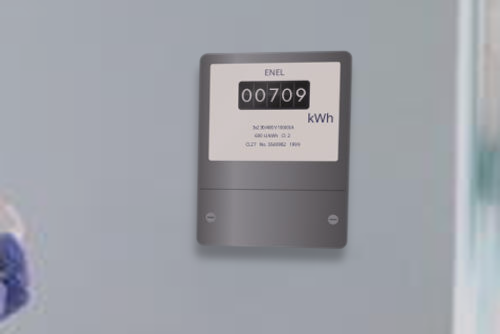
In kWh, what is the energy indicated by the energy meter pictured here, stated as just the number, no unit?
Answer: 709
